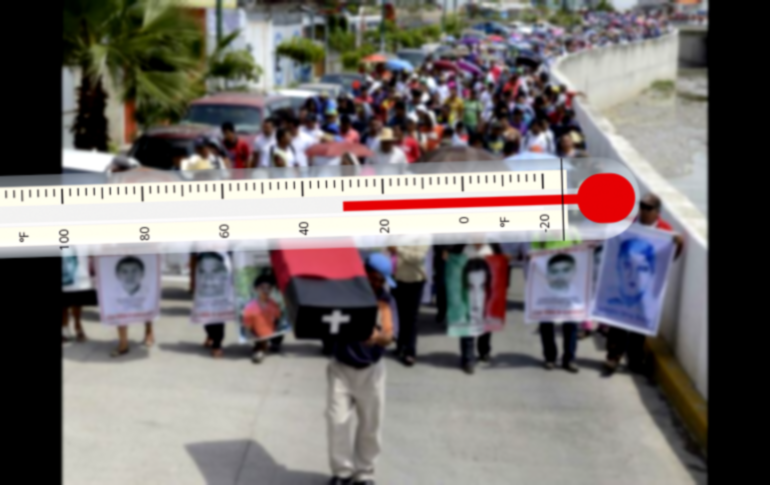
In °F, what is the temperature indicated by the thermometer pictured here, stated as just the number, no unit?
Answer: 30
